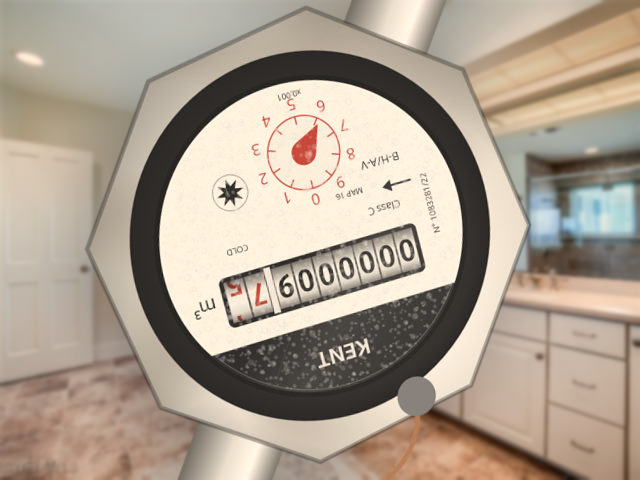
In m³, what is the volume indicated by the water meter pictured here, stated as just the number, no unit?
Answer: 9.746
